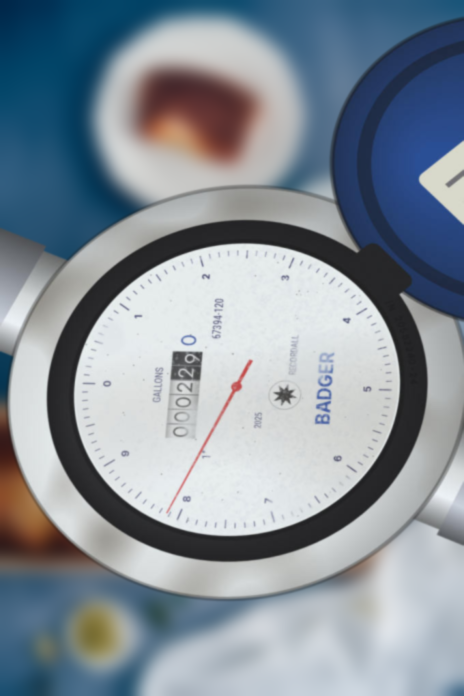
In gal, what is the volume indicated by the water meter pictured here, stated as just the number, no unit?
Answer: 2288.1
